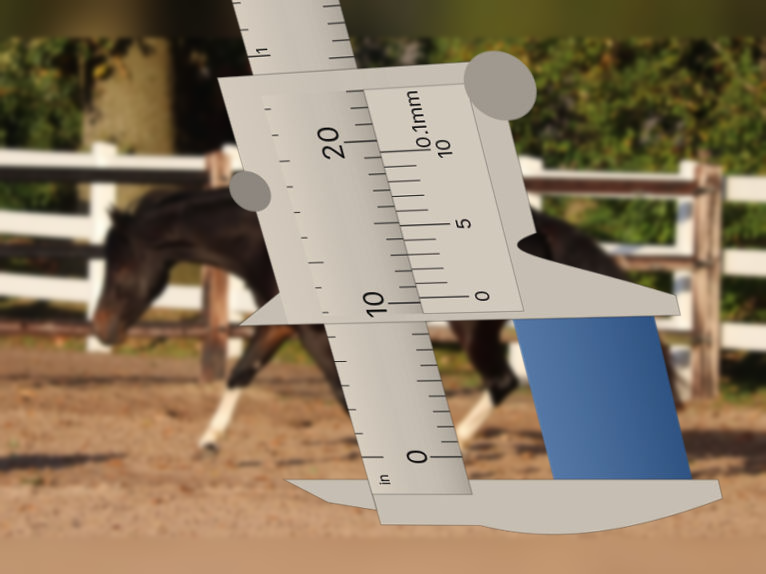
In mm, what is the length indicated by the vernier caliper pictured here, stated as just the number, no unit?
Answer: 10.3
